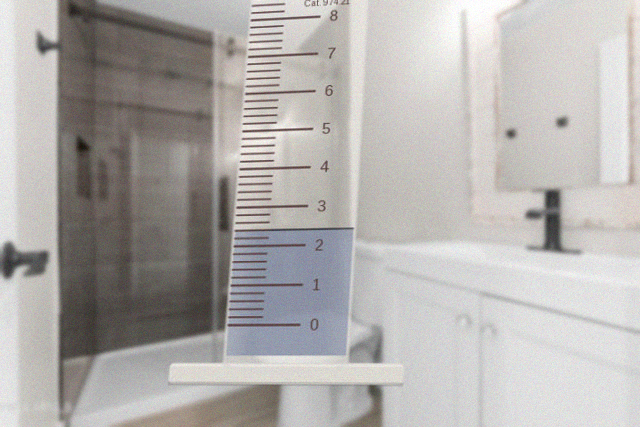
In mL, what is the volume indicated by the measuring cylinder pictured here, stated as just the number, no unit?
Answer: 2.4
